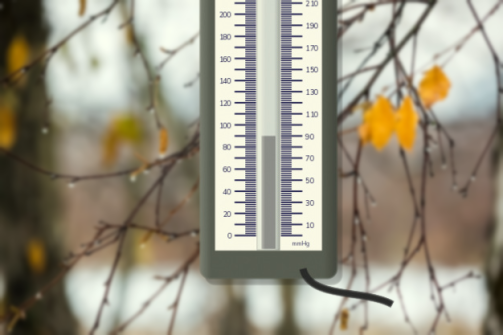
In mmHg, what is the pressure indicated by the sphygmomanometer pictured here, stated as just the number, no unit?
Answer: 90
